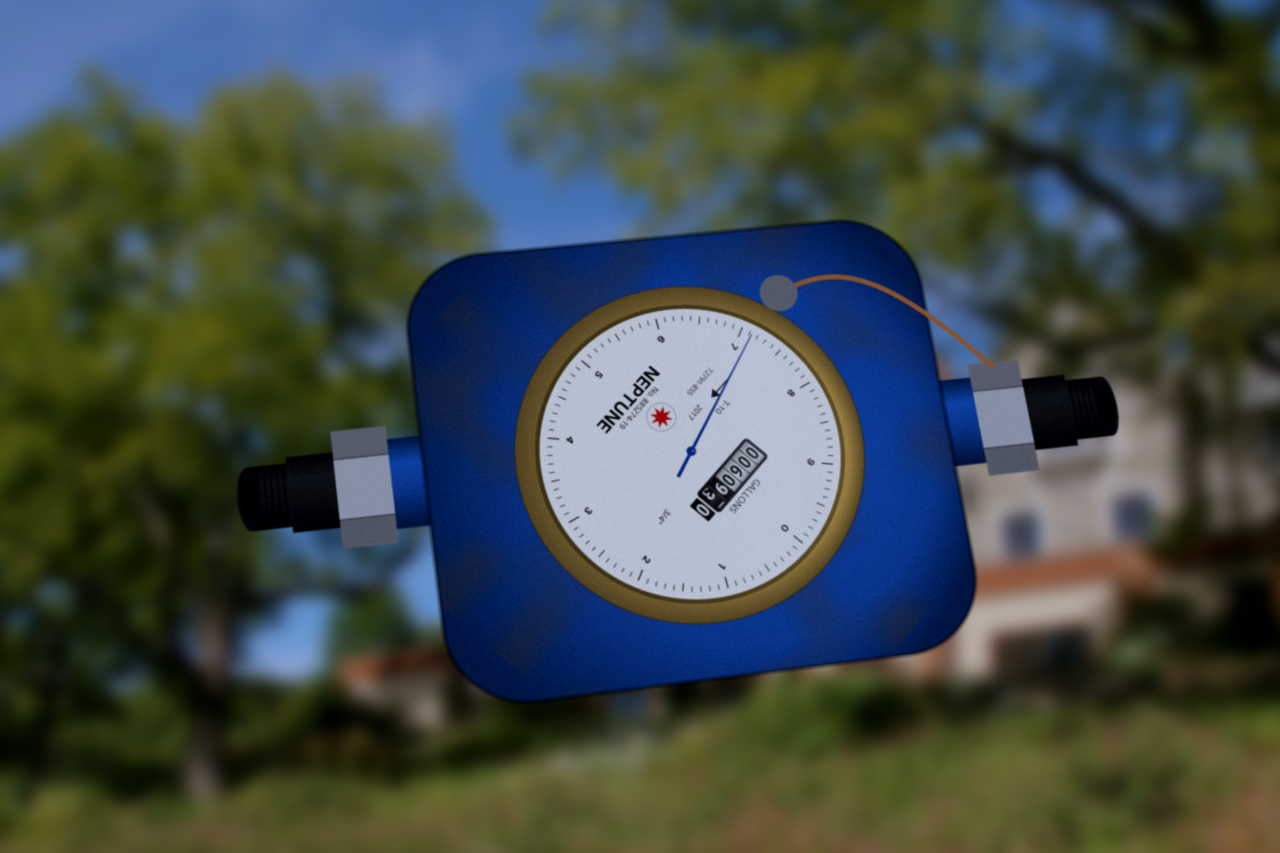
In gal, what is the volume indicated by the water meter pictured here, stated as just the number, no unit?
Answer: 60927.1
